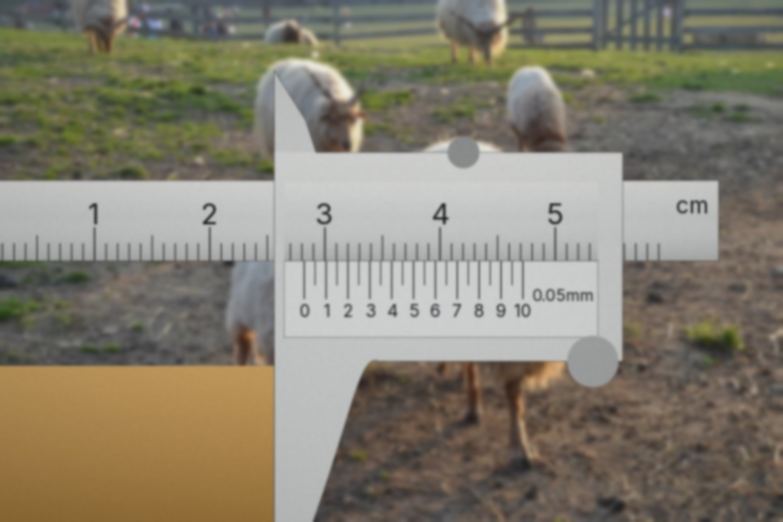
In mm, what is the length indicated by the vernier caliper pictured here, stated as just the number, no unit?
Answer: 28.2
